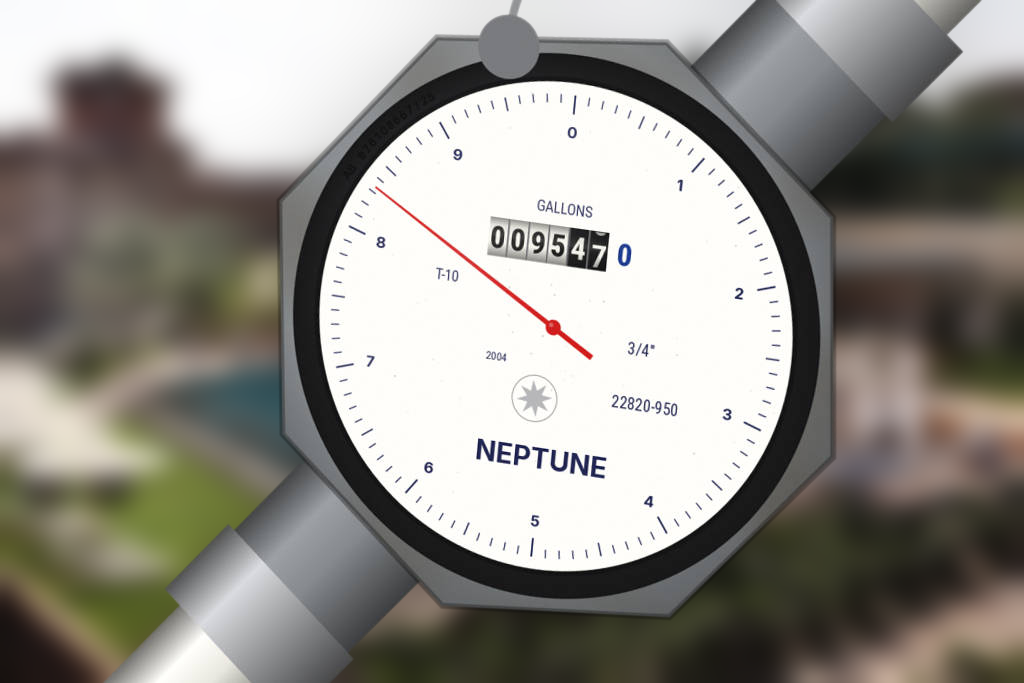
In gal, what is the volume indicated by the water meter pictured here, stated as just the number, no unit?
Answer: 95468.3
